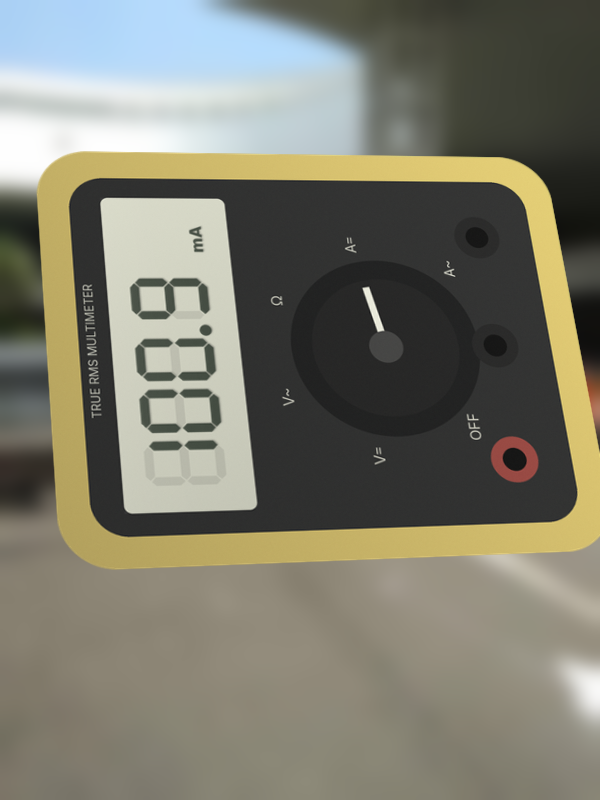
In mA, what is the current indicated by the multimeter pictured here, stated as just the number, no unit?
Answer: 100.9
